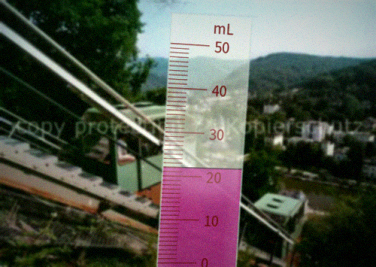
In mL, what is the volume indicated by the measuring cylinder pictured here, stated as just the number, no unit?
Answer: 22
